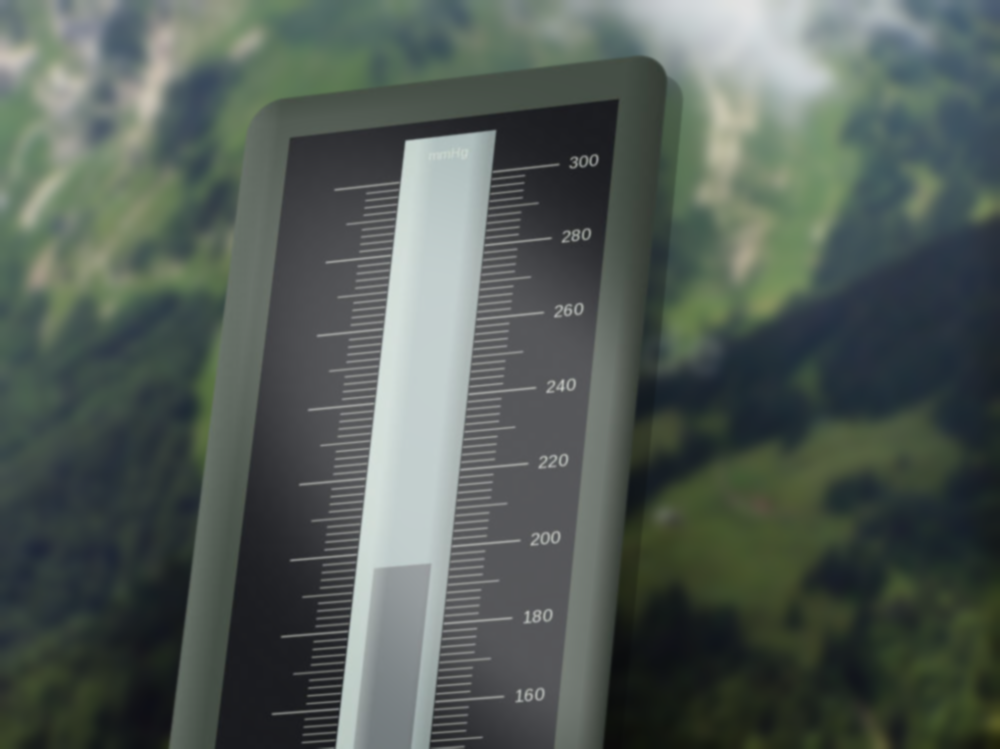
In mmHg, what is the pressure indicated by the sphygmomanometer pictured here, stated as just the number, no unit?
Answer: 196
